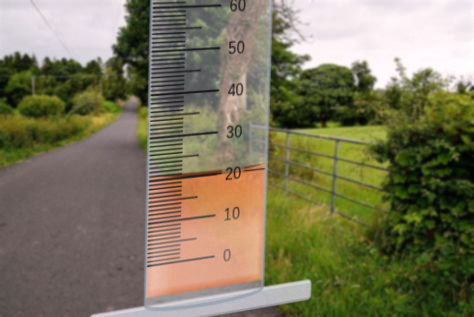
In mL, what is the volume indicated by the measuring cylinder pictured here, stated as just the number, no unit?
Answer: 20
